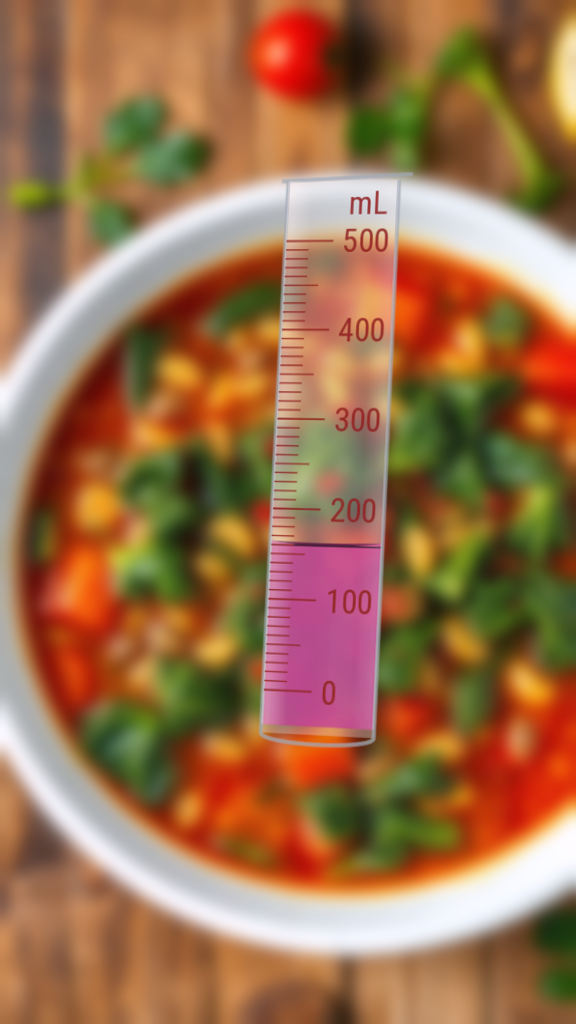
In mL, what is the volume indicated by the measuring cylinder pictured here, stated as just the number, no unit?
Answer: 160
